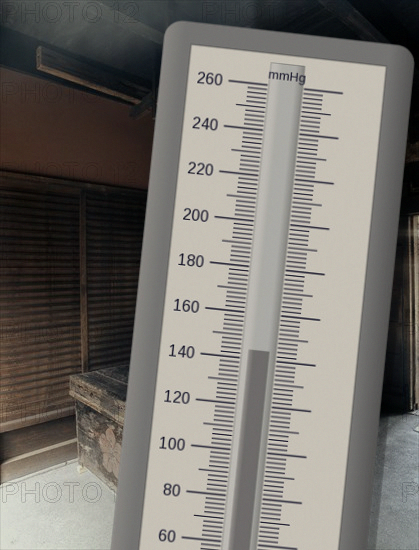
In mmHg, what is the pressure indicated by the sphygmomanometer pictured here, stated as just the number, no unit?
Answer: 144
